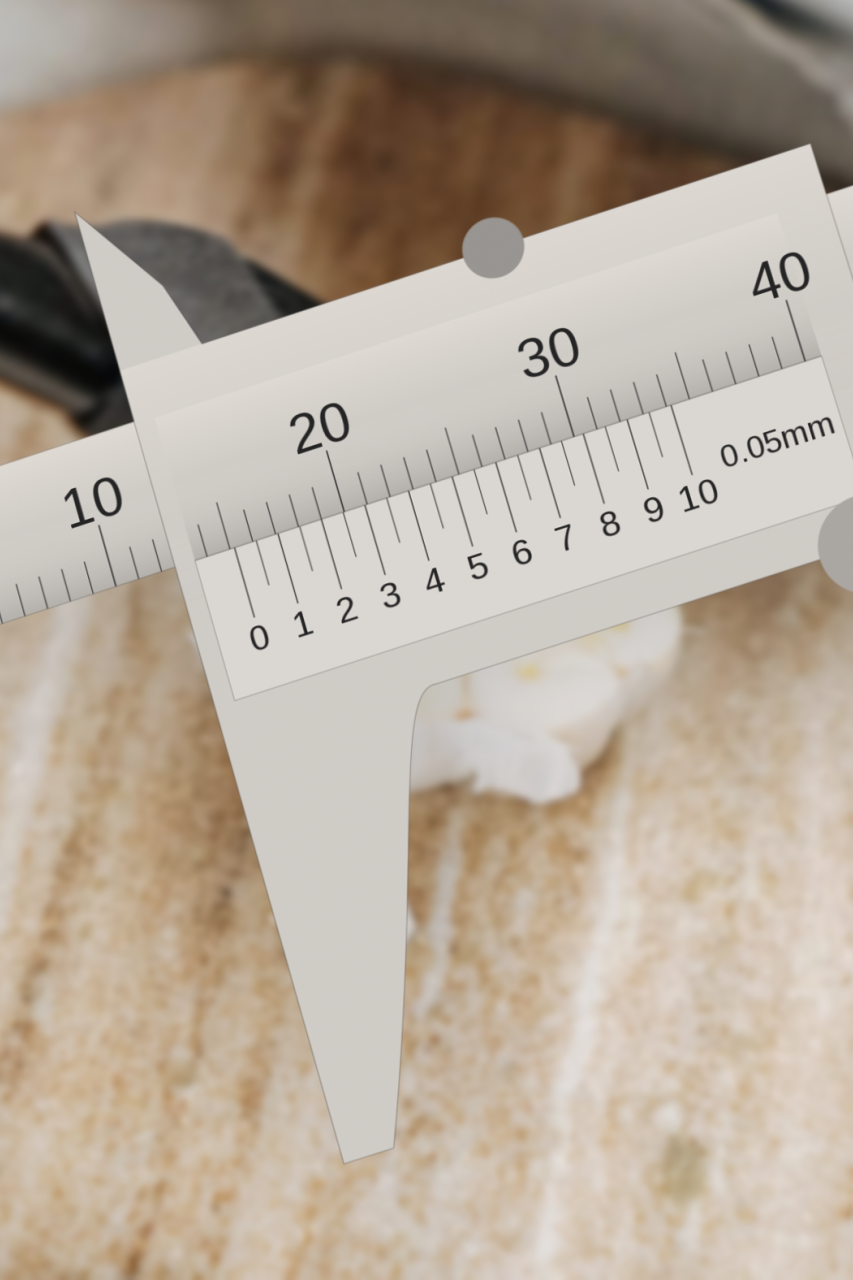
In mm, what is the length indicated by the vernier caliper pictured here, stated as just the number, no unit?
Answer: 15.20
